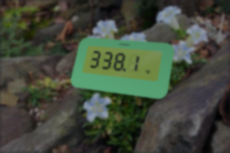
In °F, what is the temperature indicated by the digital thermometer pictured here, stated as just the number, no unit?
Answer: 338.1
